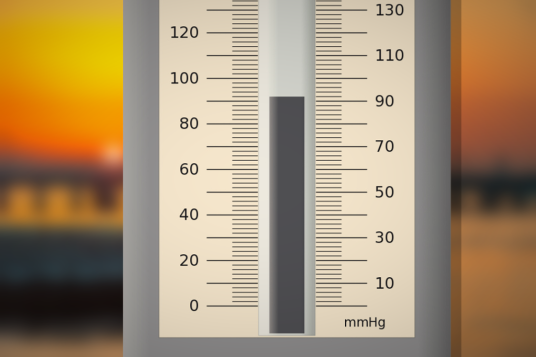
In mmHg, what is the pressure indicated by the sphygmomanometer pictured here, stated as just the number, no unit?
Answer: 92
